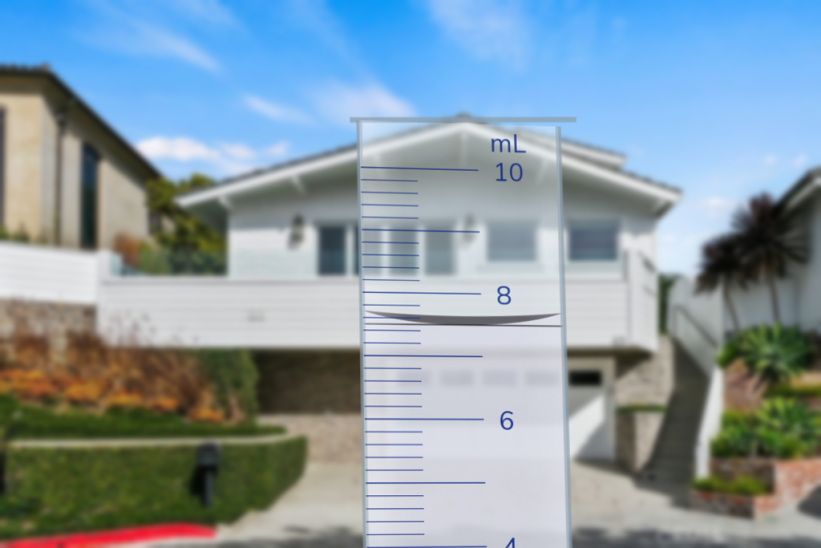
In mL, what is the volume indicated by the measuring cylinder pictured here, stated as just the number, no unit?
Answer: 7.5
